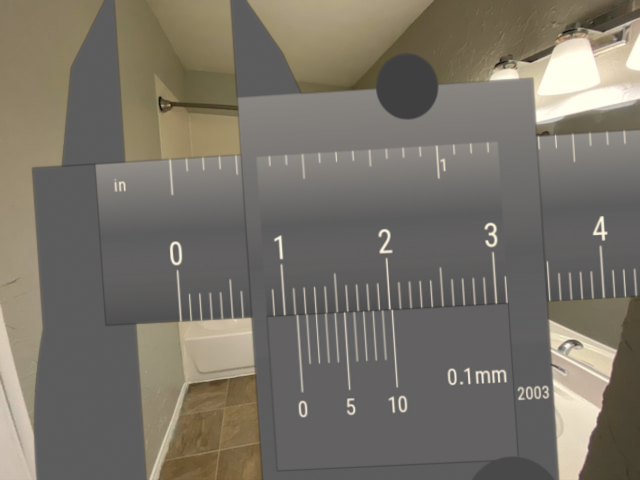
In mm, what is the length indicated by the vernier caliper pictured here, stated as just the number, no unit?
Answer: 11.2
